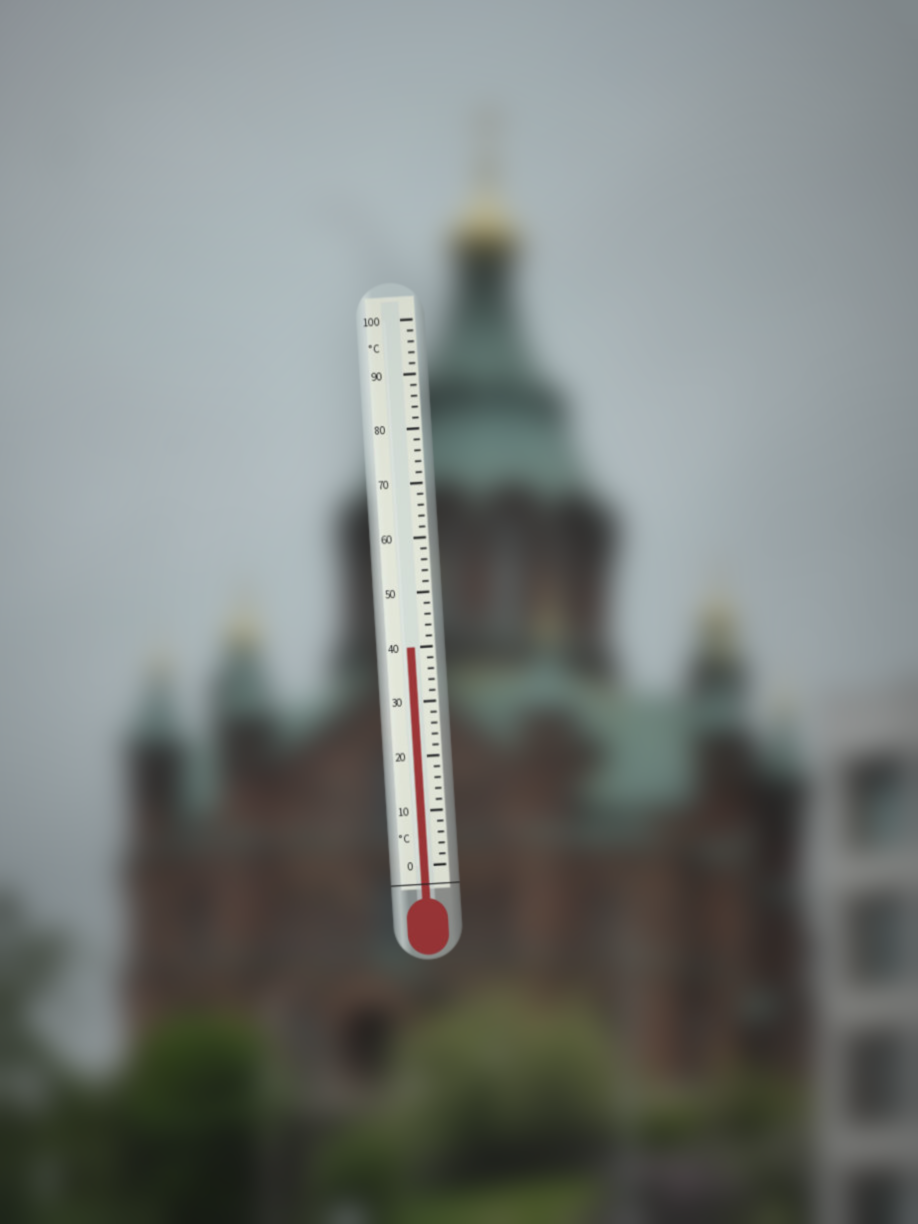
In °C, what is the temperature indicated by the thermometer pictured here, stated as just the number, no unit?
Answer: 40
